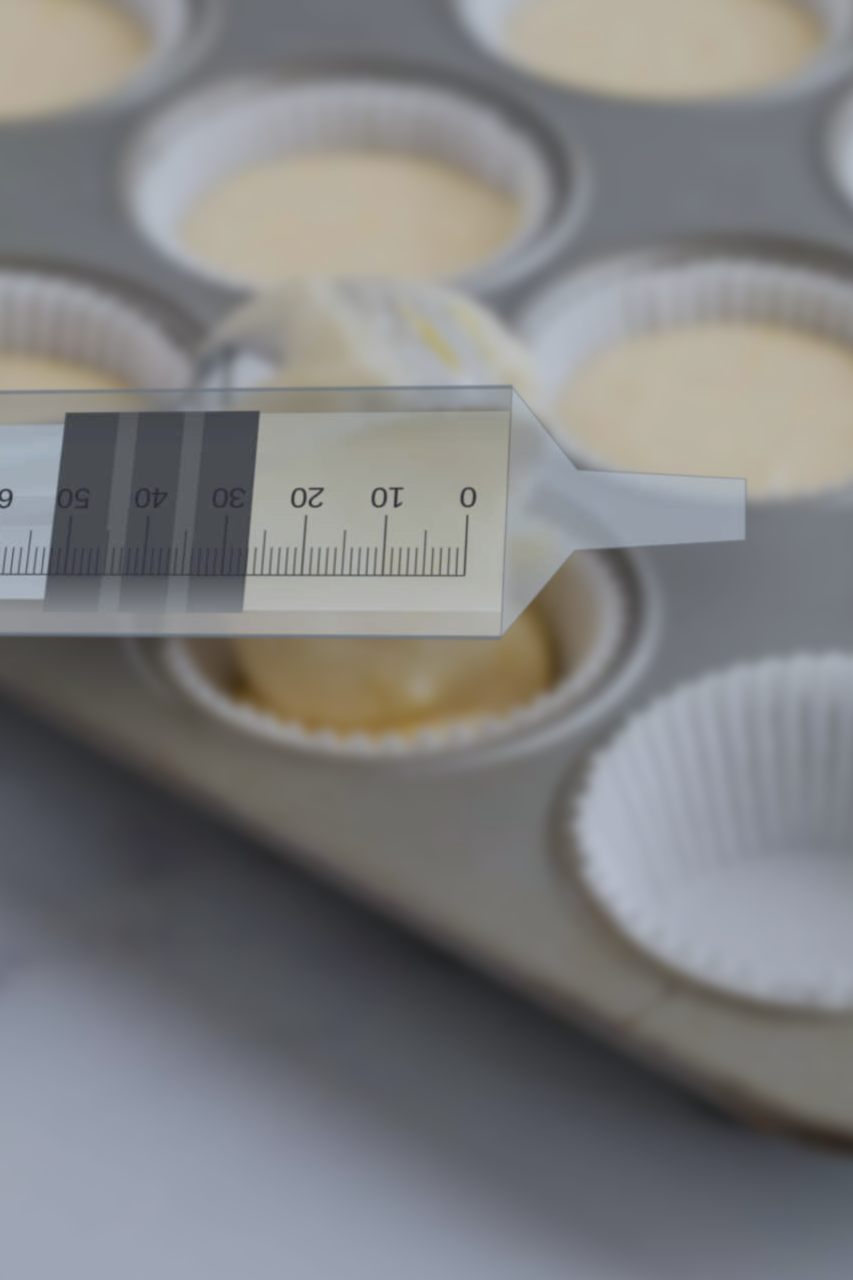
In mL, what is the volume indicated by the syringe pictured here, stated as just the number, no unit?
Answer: 27
